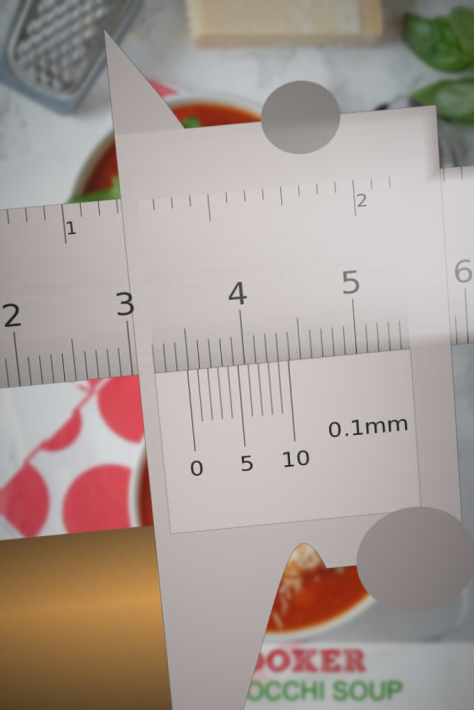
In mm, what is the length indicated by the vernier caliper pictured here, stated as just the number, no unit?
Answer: 34.9
